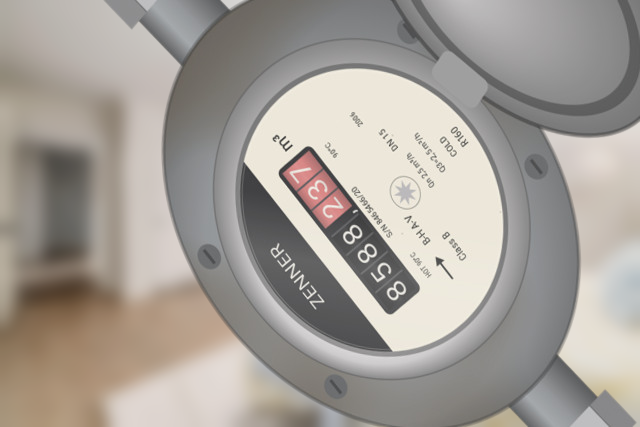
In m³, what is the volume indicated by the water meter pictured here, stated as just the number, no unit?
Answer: 8588.237
